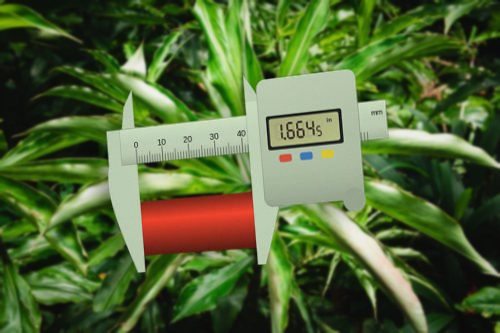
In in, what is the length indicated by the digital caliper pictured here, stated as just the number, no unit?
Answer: 1.6645
